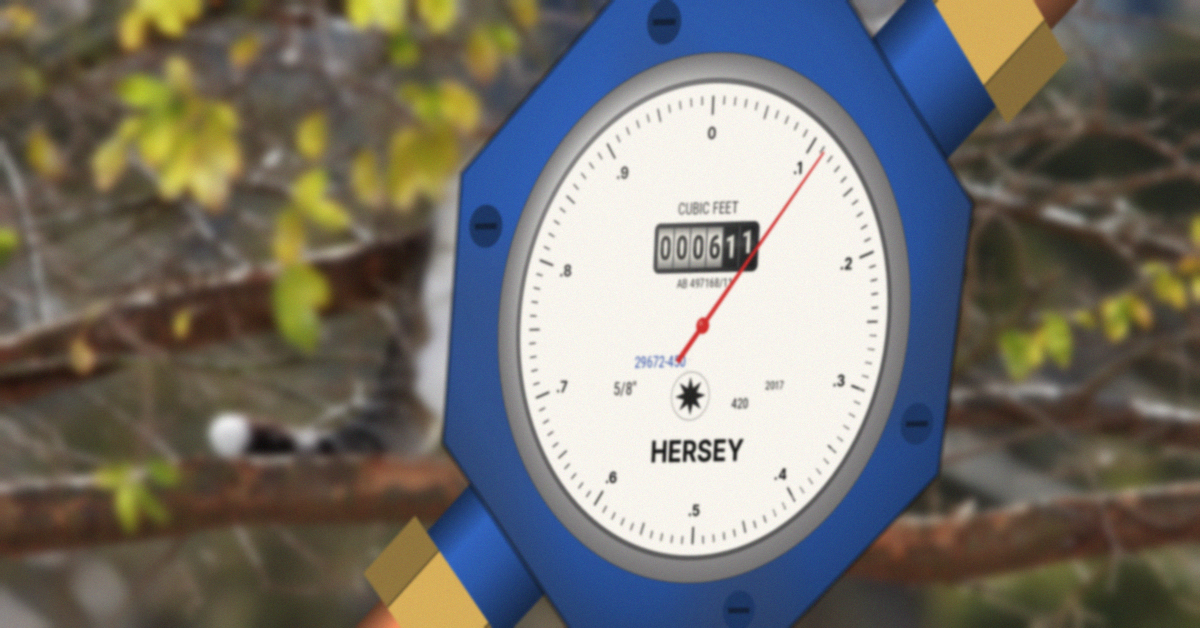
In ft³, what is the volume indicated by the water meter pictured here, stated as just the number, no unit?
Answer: 611.11
